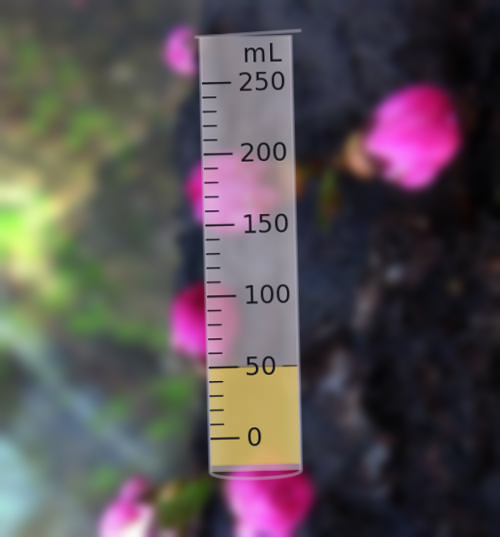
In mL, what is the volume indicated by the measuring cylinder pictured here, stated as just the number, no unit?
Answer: 50
